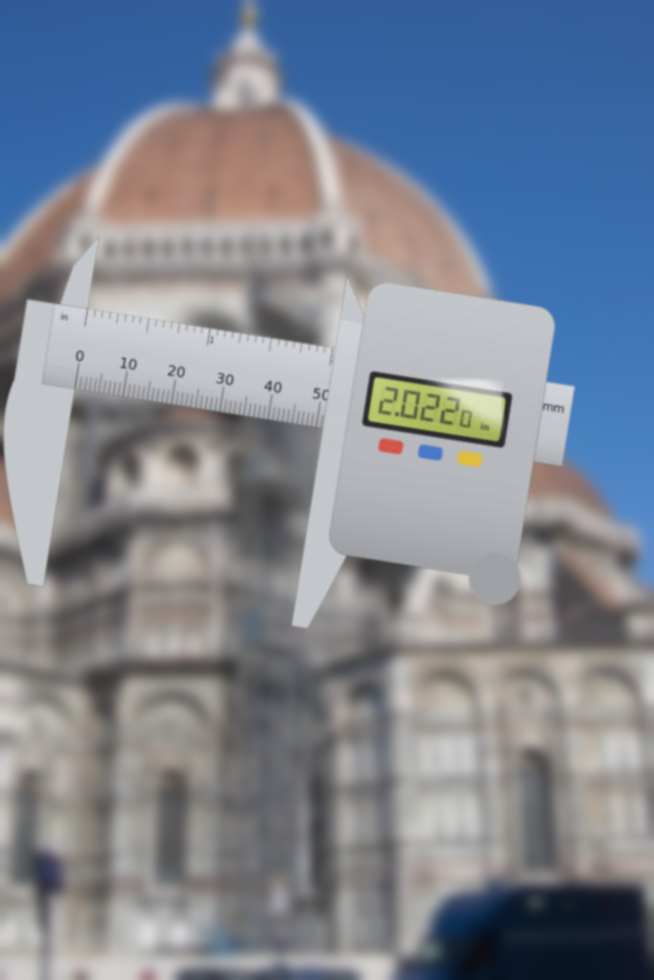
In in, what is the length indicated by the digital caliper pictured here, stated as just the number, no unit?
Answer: 2.0220
